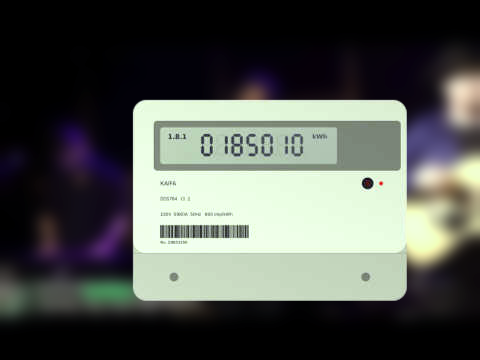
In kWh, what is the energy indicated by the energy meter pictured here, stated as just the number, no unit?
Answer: 185010
